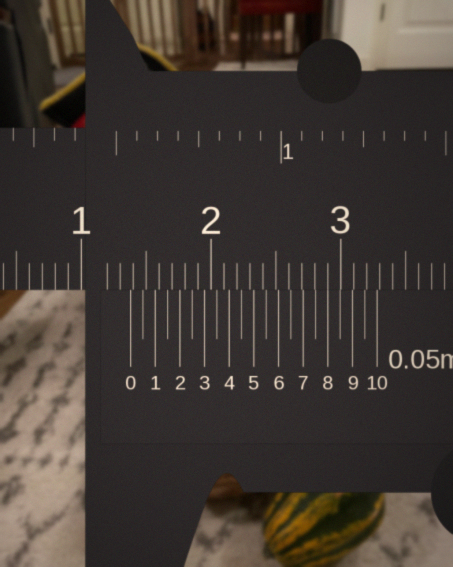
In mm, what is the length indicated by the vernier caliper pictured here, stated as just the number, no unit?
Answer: 13.8
